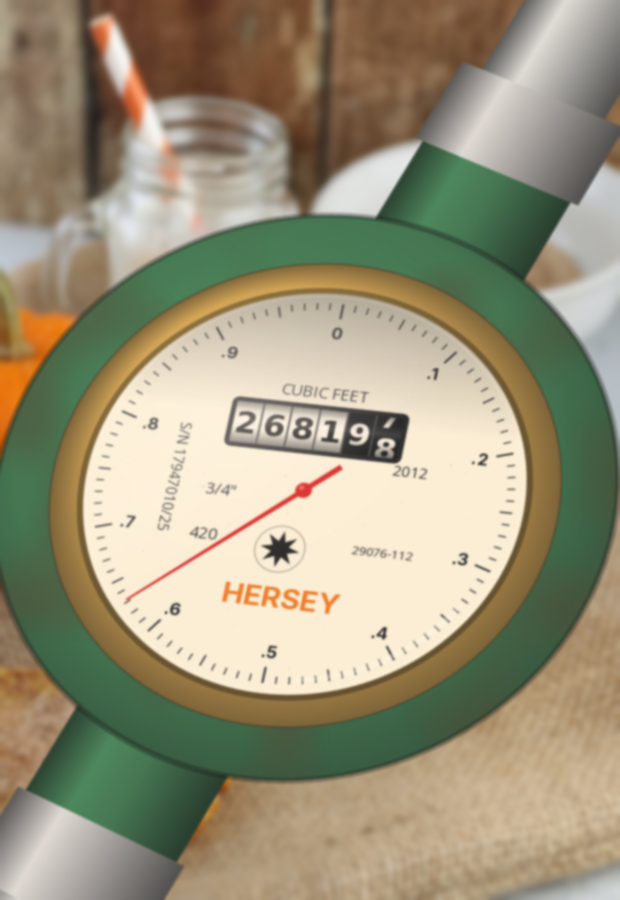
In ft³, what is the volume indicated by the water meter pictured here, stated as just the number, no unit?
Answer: 268197.63
